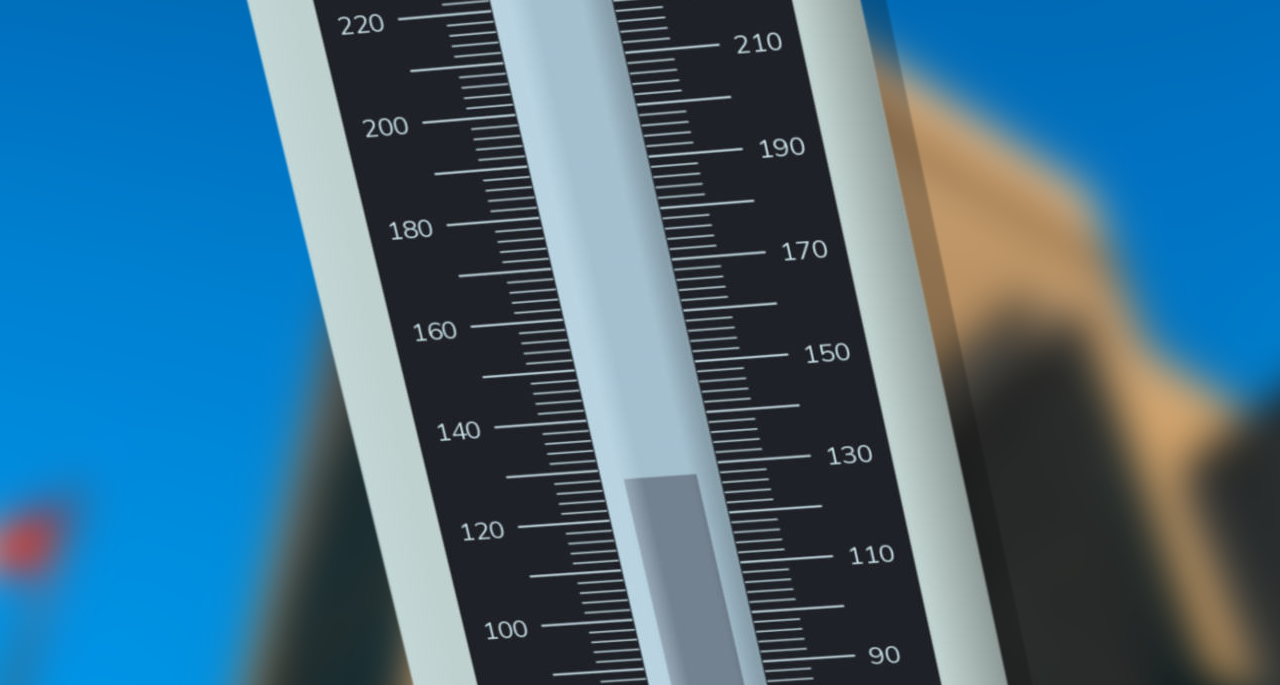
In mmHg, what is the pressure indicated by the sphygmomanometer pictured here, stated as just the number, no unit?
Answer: 128
